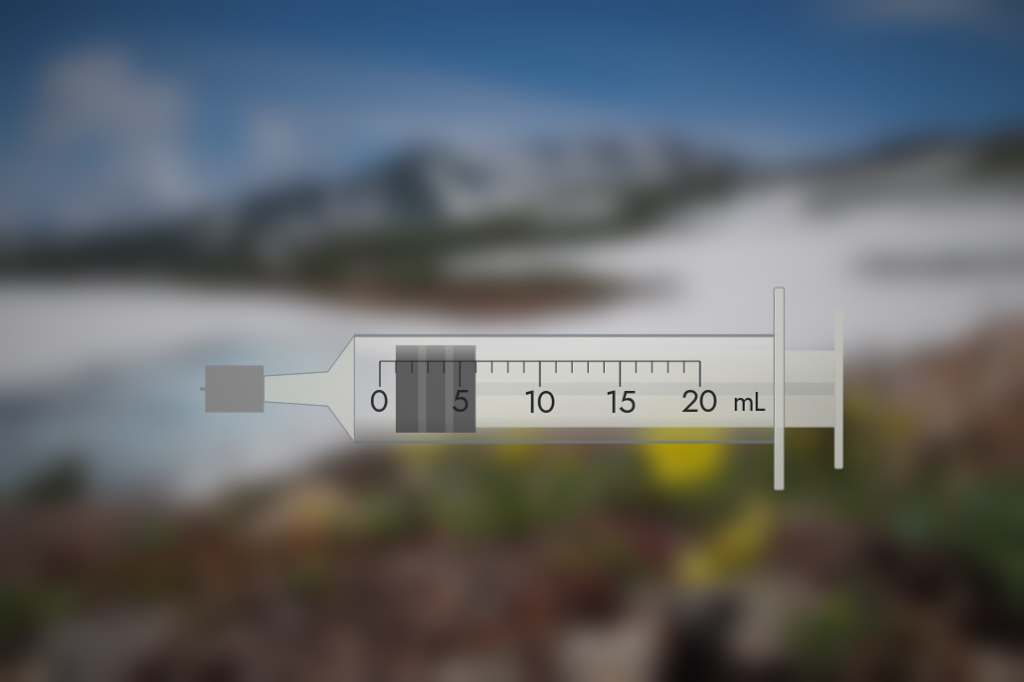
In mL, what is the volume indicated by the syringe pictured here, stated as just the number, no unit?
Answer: 1
